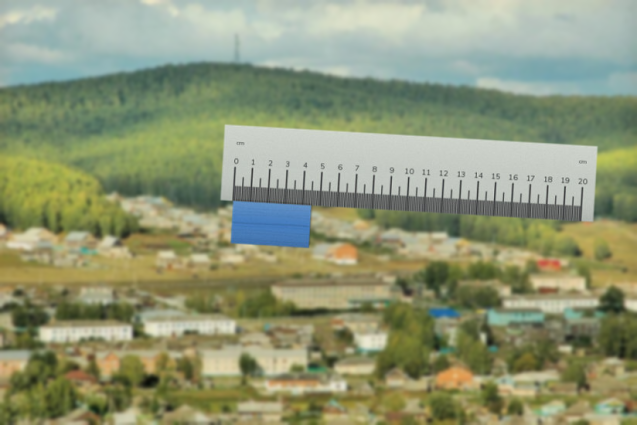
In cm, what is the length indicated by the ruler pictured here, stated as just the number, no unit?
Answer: 4.5
